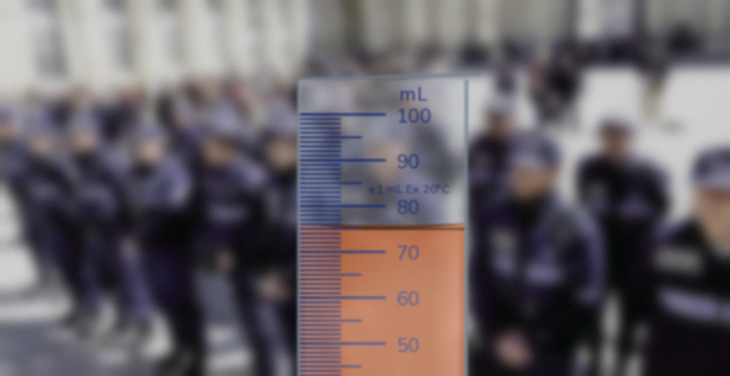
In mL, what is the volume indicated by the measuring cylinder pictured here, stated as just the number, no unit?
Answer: 75
